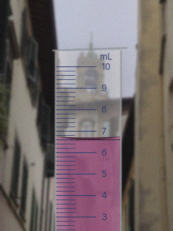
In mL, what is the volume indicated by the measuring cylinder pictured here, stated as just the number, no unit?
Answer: 6.6
